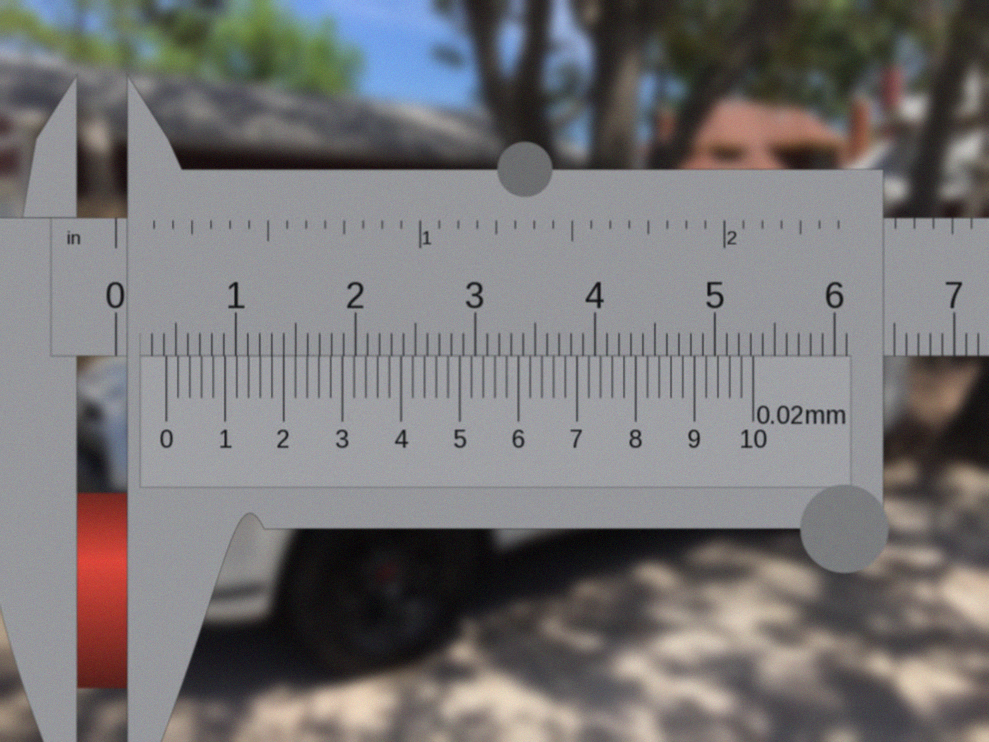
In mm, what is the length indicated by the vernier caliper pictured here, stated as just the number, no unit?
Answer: 4.2
